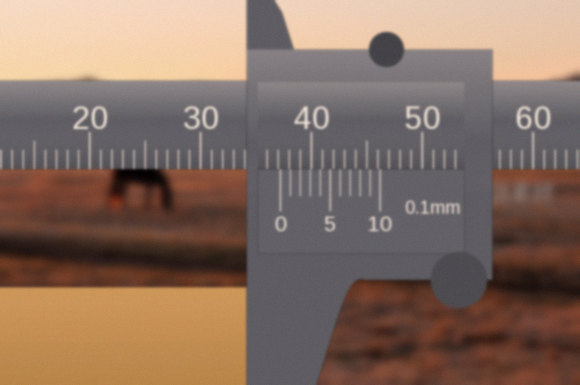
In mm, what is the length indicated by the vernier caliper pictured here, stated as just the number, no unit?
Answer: 37.2
